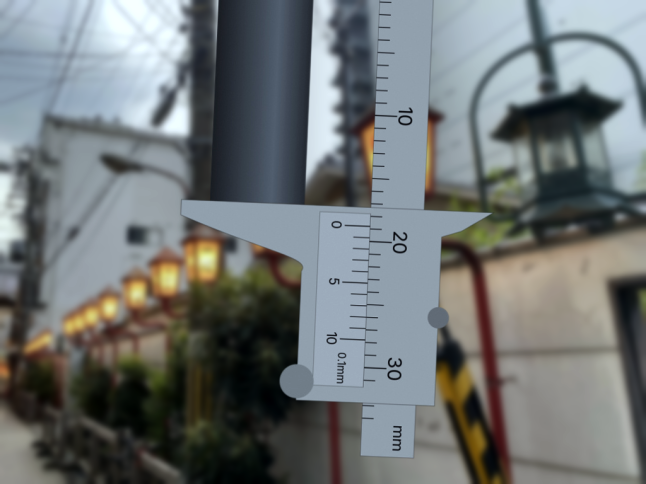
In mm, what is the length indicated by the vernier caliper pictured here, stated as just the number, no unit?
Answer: 18.8
